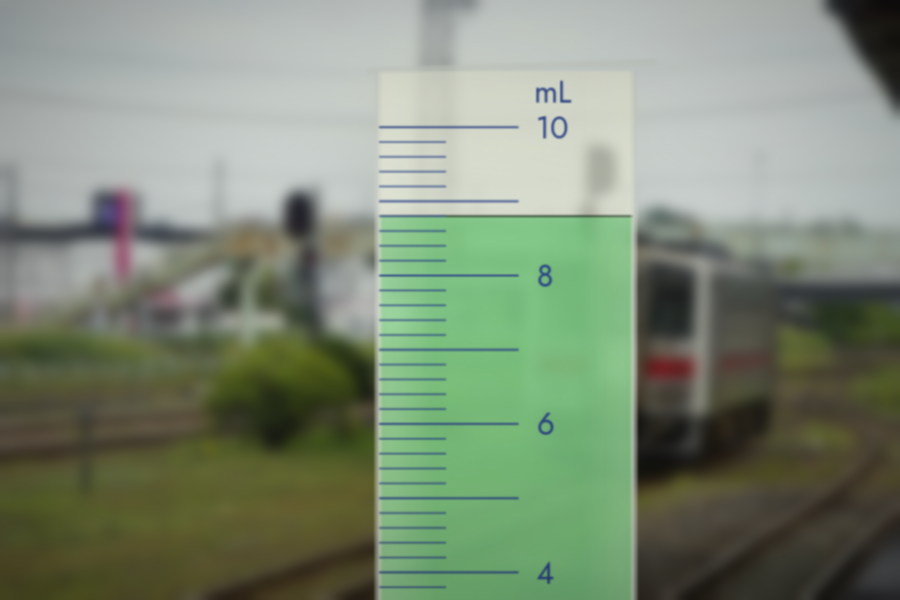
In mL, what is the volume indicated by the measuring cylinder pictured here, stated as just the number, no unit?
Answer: 8.8
